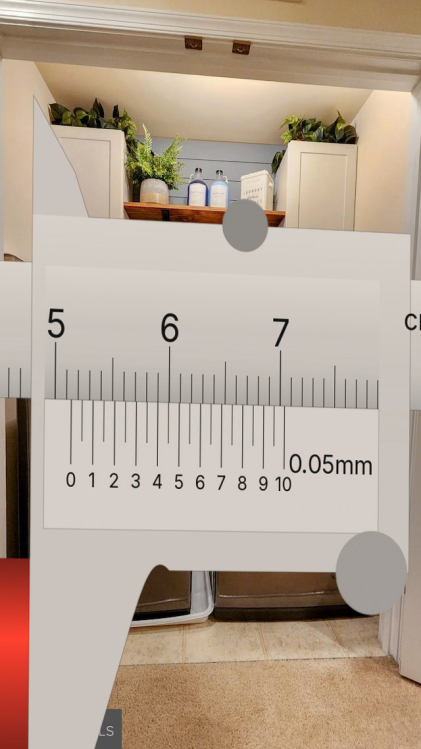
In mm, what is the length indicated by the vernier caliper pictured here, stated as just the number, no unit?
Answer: 51.4
